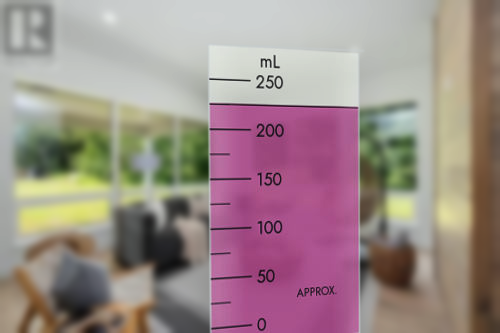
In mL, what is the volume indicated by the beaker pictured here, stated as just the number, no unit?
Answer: 225
